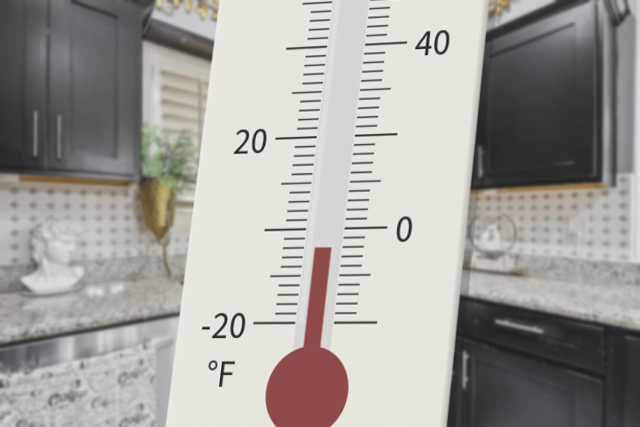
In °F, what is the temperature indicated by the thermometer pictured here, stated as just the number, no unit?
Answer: -4
